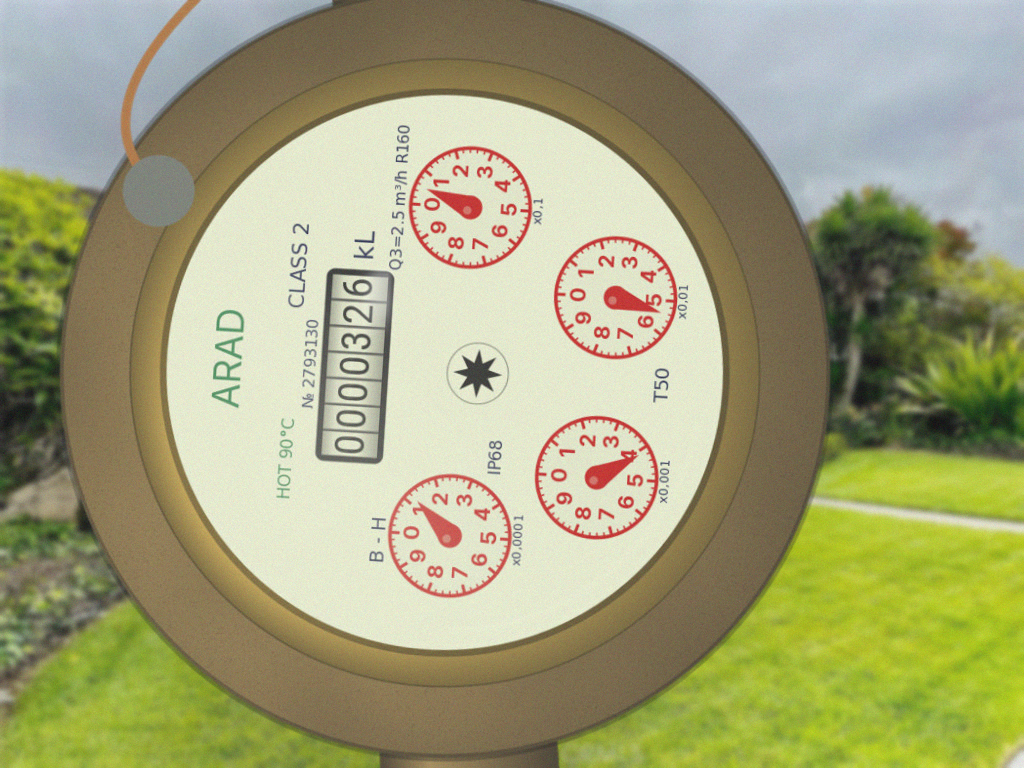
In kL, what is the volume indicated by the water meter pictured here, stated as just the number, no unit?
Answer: 326.0541
